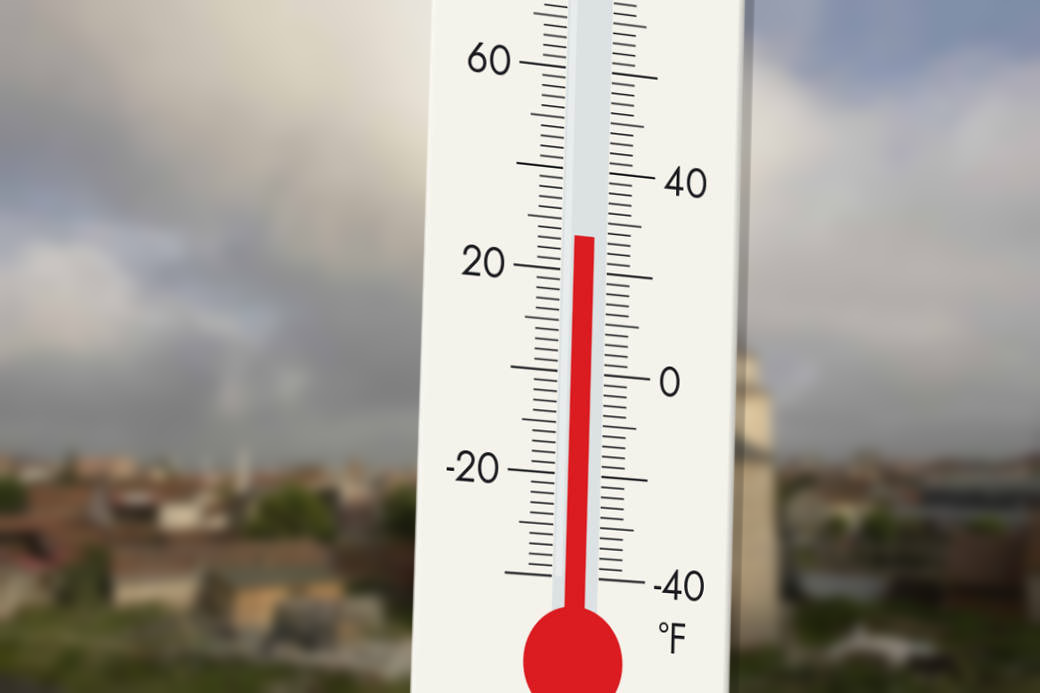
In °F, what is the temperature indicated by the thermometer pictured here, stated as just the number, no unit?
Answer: 27
